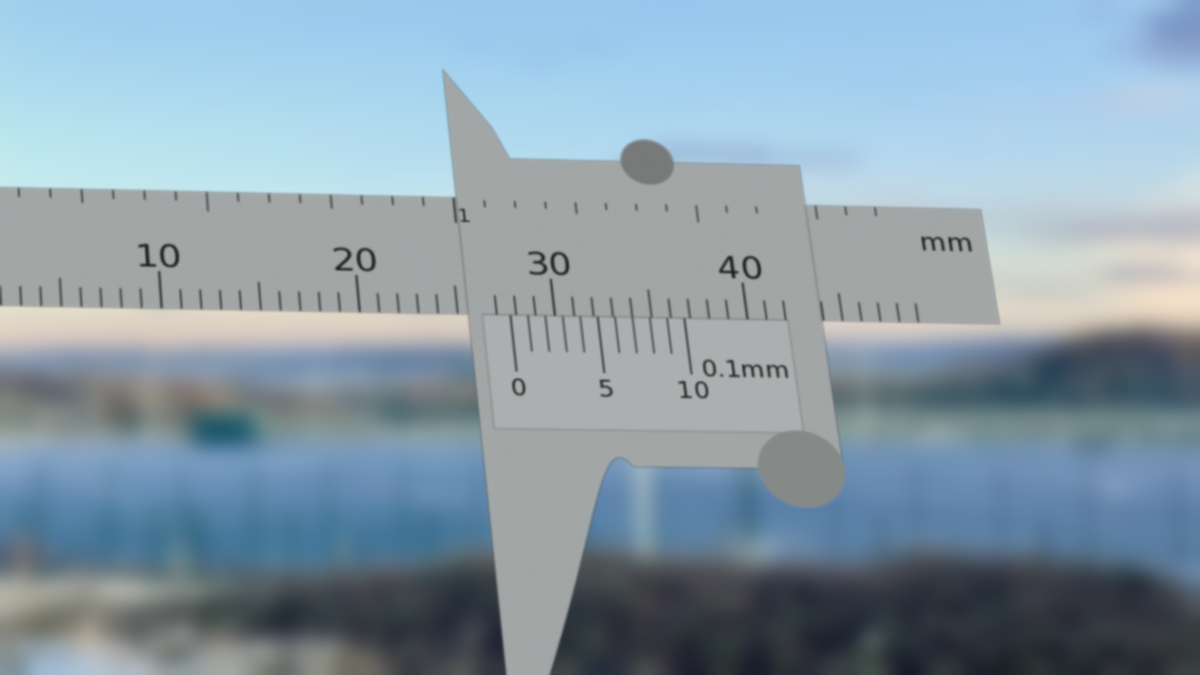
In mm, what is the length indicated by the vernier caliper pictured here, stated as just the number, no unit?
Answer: 27.7
